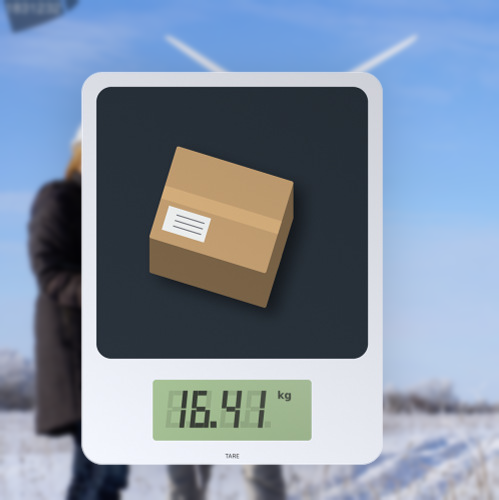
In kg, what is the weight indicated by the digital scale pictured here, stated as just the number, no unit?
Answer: 16.41
